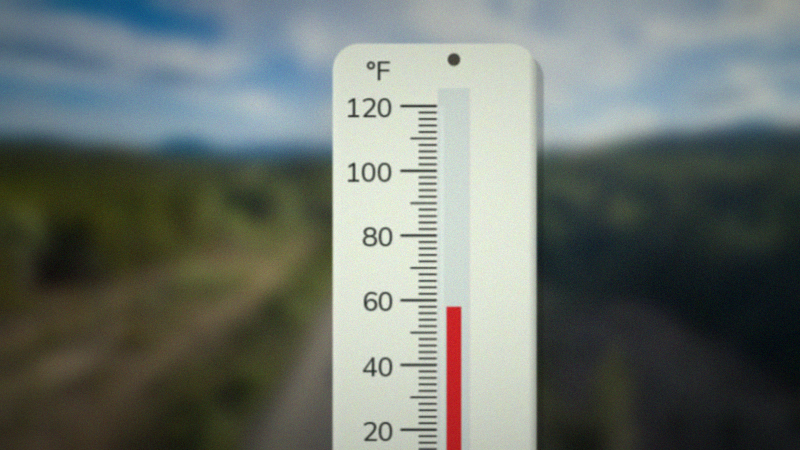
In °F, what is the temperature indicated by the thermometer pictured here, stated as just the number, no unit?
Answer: 58
